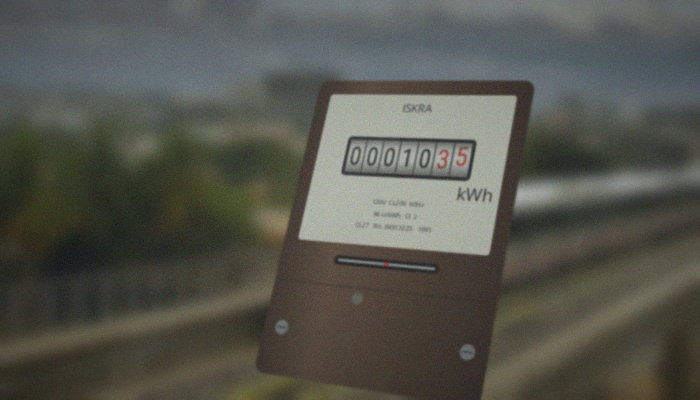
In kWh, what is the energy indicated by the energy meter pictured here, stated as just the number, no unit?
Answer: 10.35
